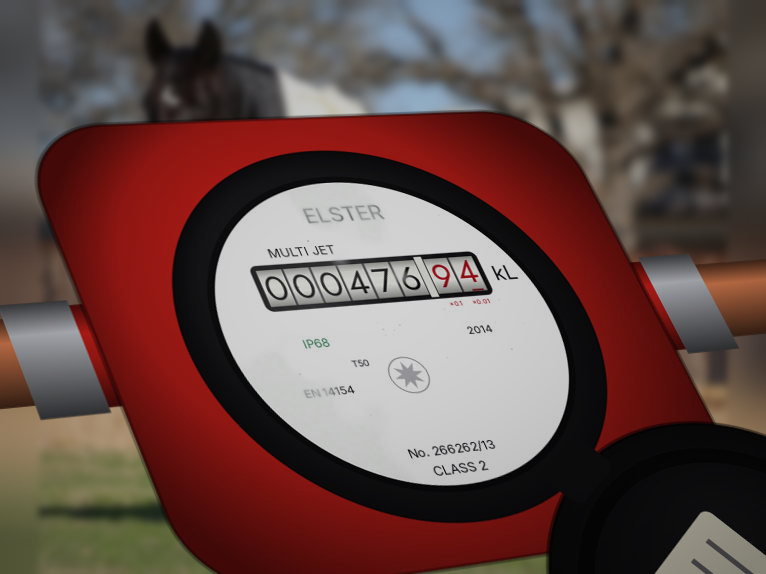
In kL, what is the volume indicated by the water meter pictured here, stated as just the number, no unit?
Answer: 476.94
